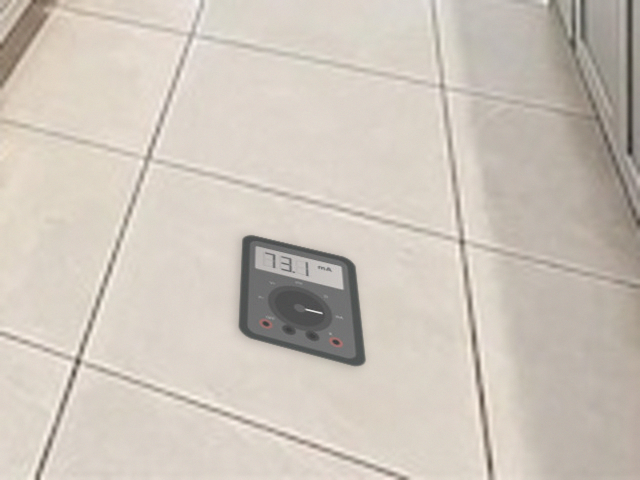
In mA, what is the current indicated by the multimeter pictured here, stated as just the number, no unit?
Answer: 73.1
